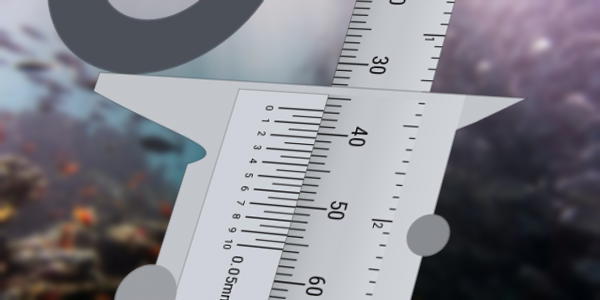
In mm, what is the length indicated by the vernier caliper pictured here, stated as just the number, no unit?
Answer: 36.8
